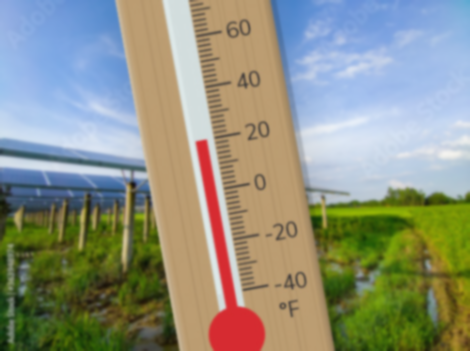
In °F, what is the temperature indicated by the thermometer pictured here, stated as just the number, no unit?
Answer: 20
